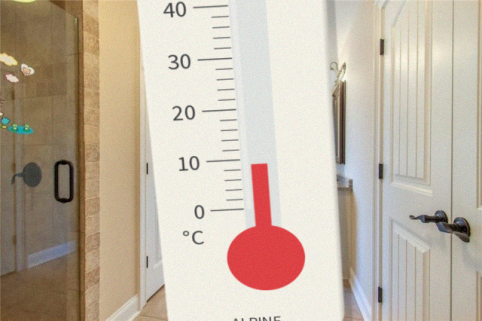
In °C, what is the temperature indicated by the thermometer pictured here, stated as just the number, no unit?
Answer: 9
